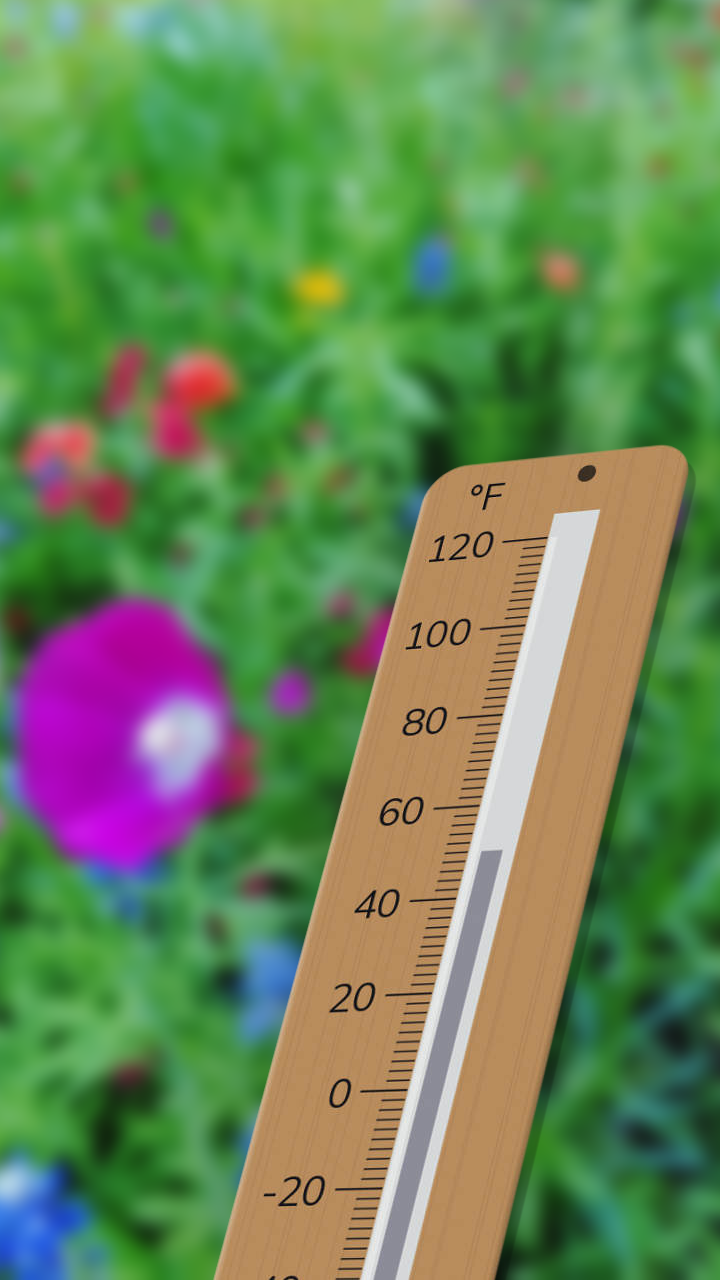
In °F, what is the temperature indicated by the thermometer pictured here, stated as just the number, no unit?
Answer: 50
